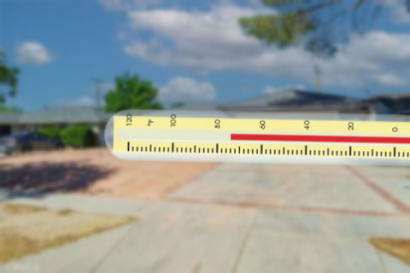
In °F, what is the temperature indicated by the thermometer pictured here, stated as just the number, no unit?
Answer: 74
